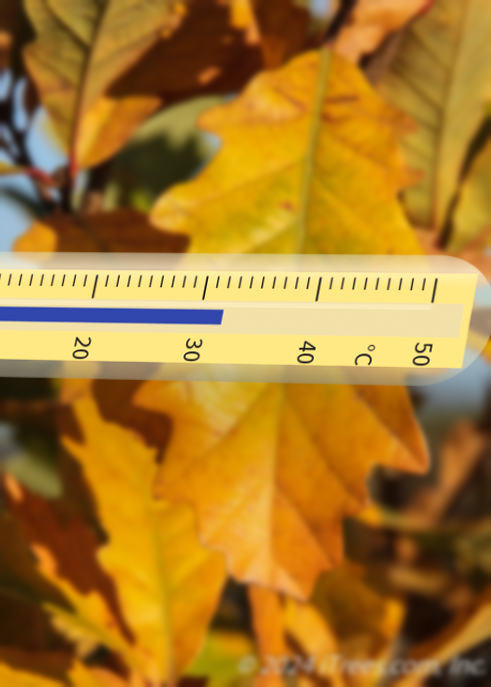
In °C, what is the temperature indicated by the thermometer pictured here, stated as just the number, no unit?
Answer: 32
